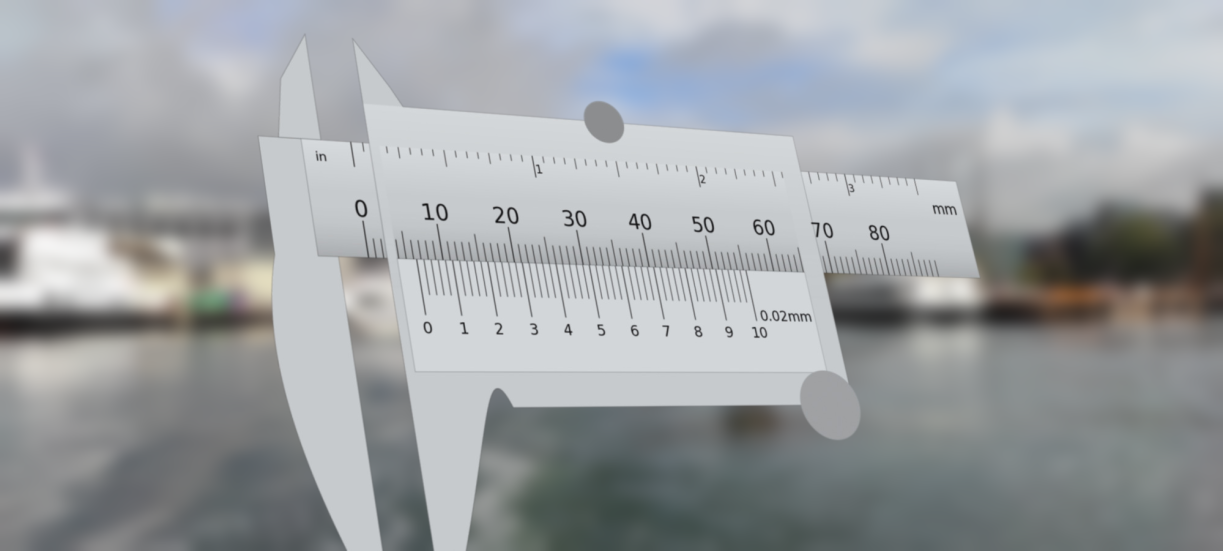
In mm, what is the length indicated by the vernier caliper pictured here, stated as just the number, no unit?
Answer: 6.4
